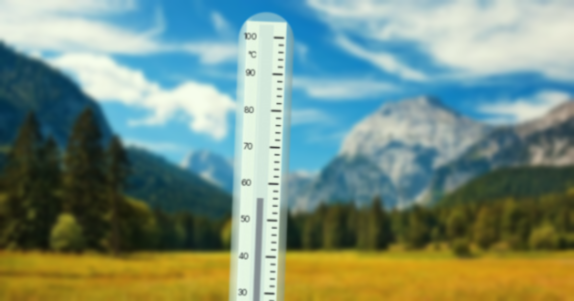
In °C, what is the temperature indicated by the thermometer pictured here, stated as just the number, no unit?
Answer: 56
